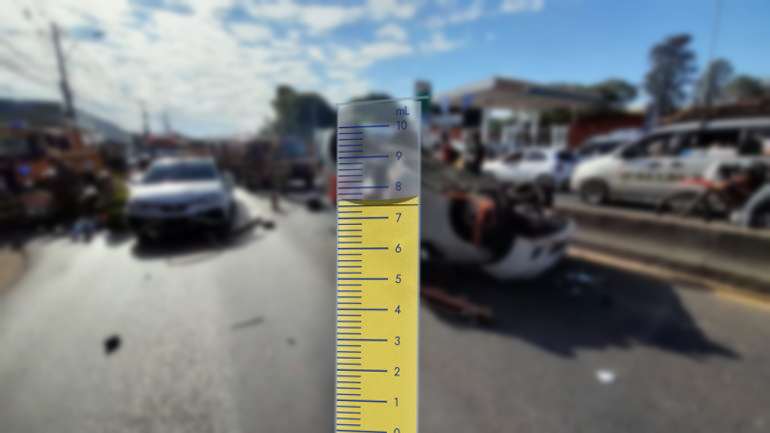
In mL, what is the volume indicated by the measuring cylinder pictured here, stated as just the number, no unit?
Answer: 7.4
